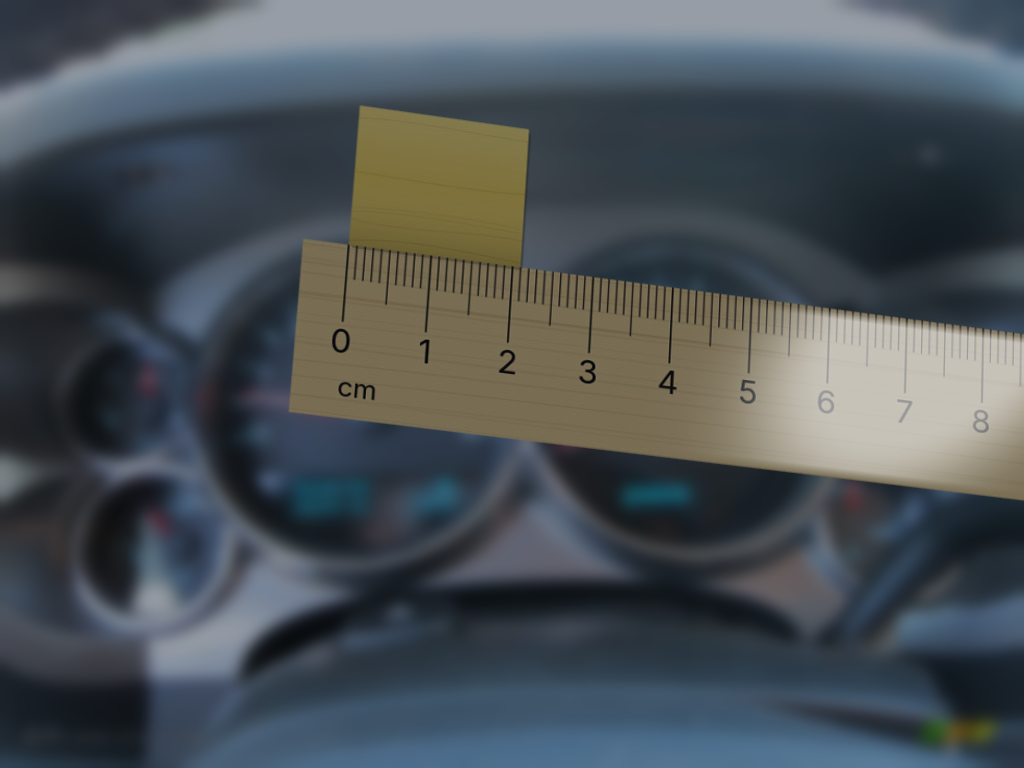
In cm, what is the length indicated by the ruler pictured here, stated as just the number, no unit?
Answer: 2.1
